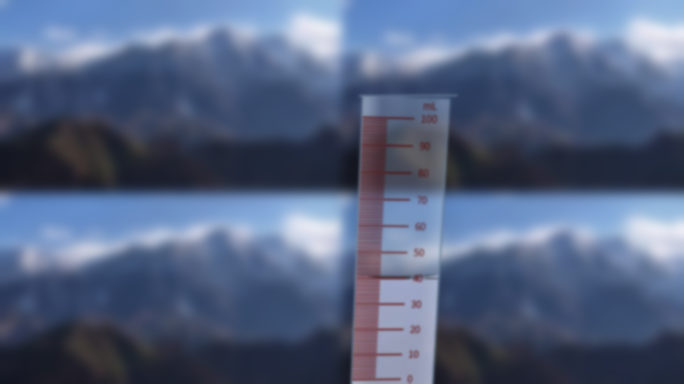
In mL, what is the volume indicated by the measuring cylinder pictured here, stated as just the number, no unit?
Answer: 40
